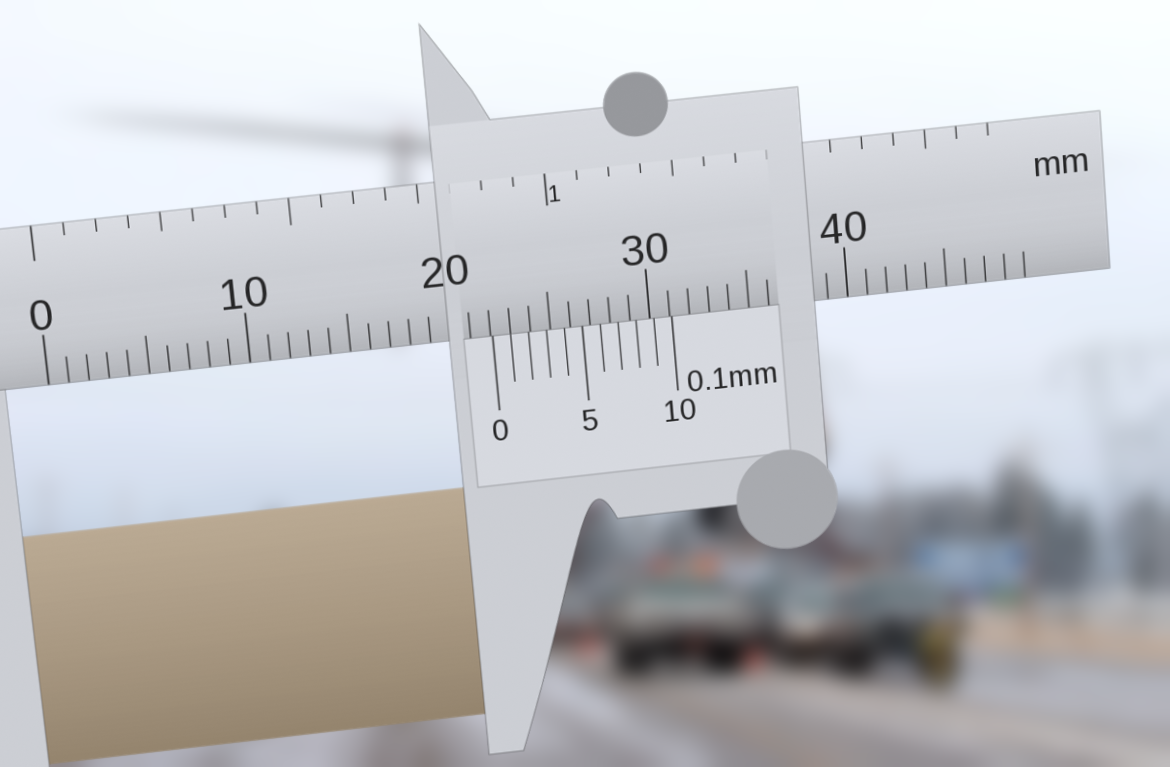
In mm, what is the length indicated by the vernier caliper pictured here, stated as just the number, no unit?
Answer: 22.1
